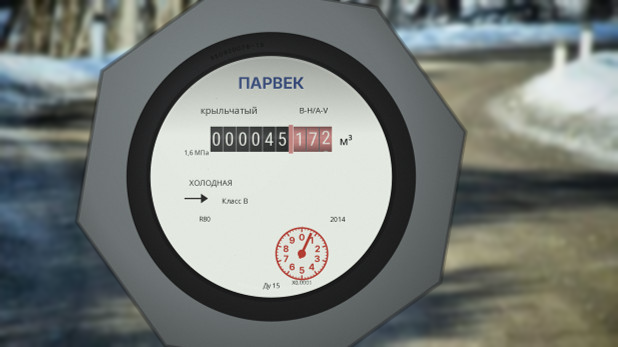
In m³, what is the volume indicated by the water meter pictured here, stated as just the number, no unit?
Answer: 45.1720
